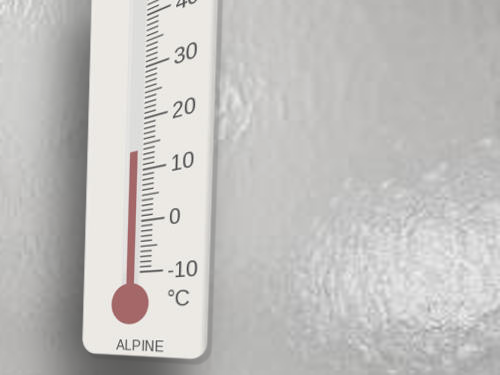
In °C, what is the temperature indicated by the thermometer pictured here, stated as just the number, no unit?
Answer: 14
